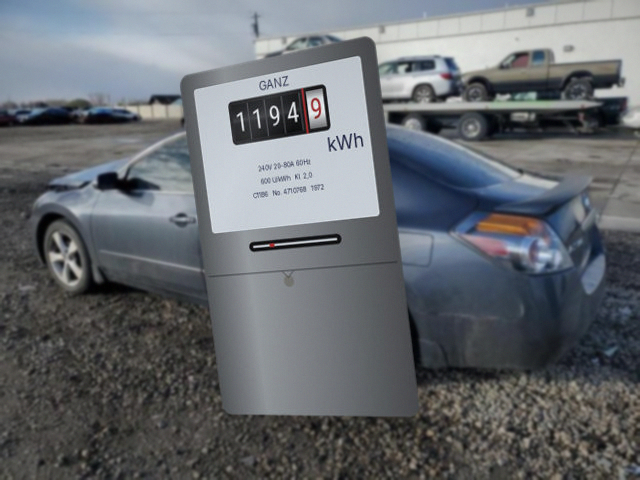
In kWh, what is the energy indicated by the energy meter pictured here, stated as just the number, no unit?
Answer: 1194.9
